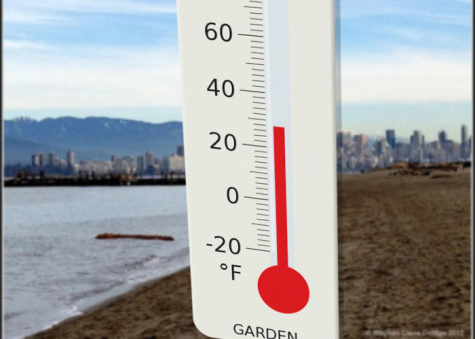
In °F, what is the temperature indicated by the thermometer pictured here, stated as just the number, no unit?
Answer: 28
